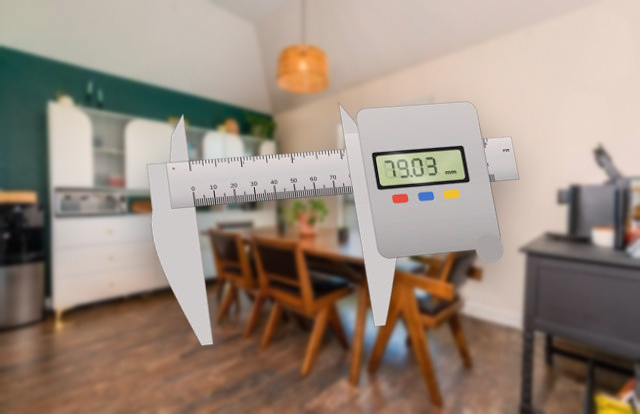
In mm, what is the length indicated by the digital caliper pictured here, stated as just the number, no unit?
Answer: 79.03
